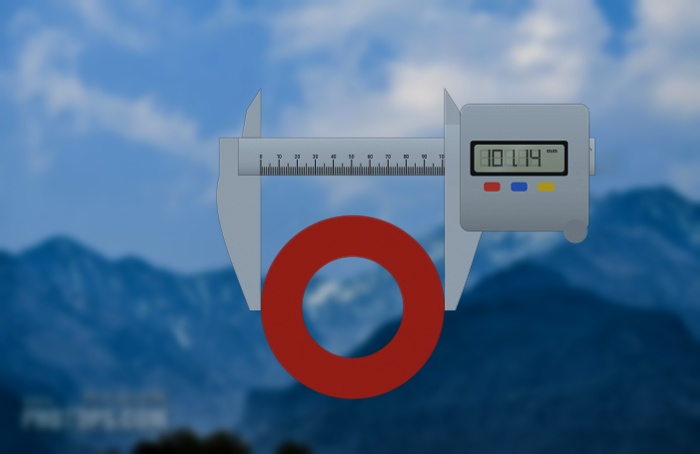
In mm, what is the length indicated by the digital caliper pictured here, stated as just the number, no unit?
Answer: 101.14
